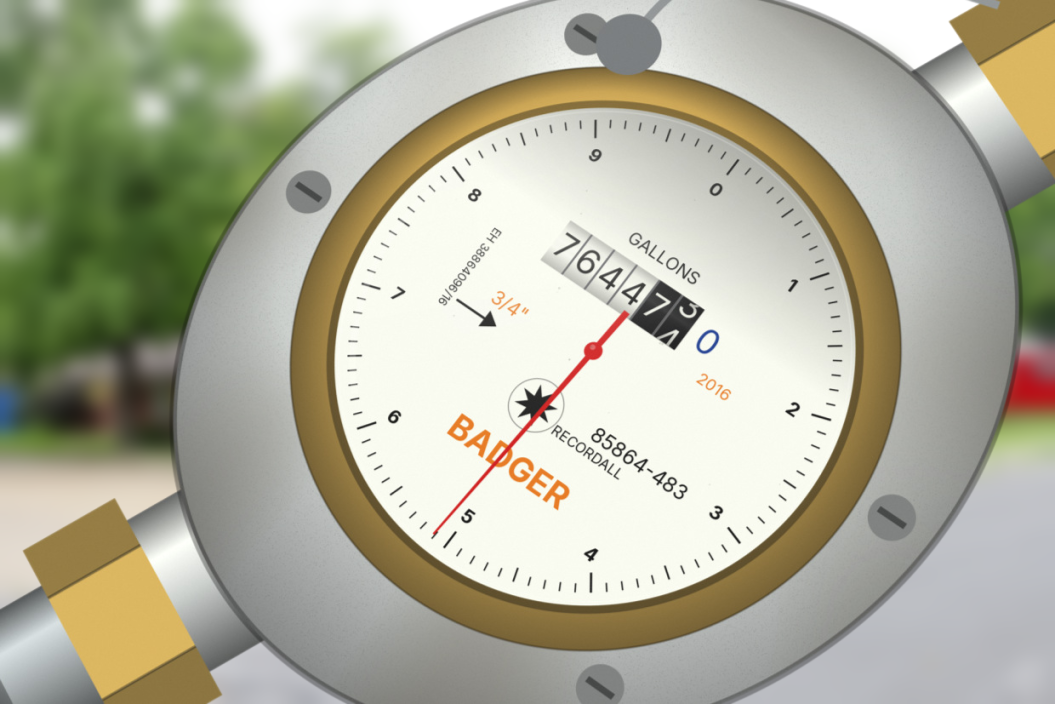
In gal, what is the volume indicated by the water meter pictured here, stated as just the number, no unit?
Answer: 7644735.1
